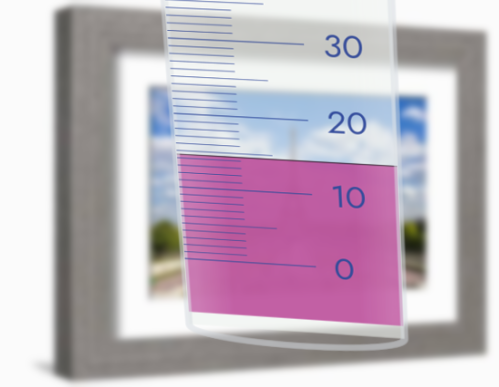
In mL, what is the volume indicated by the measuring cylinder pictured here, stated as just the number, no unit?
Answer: 14.5
